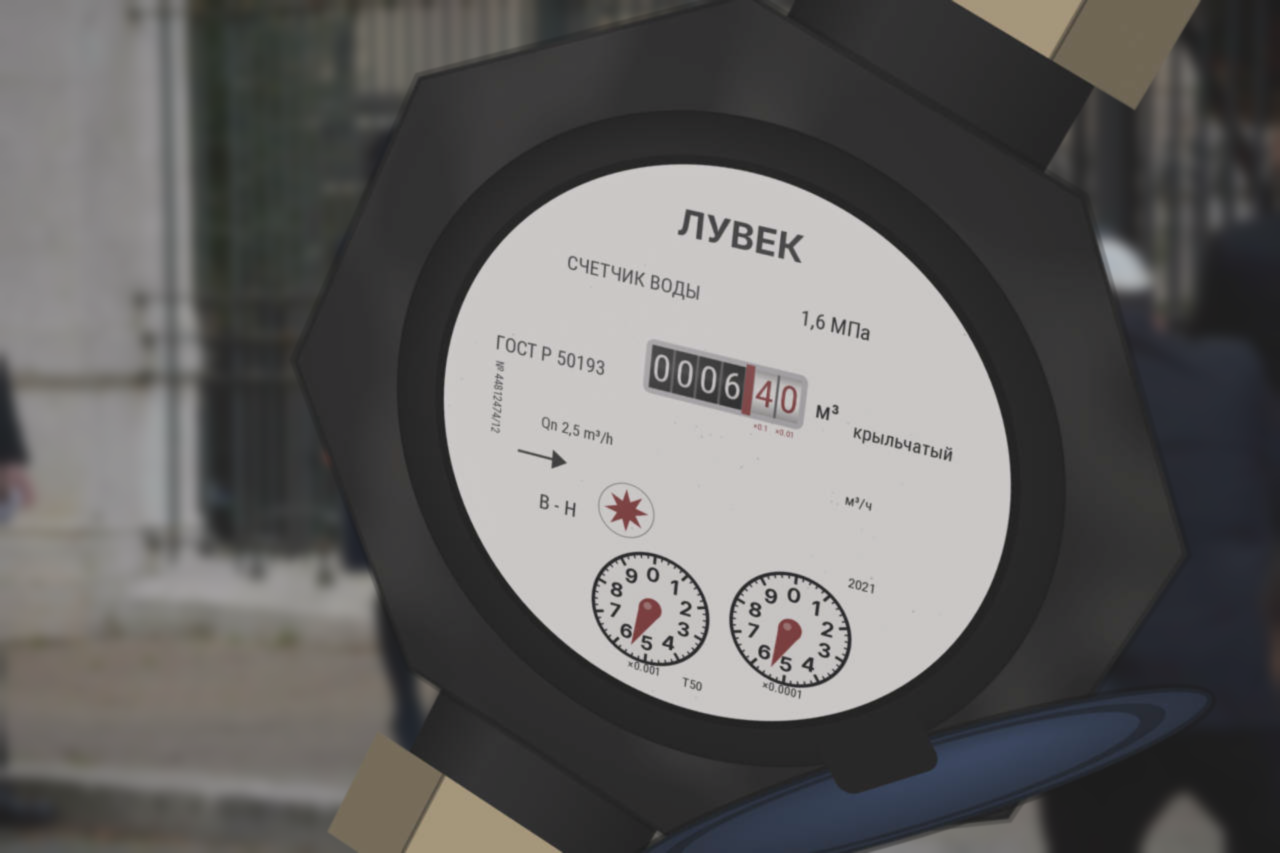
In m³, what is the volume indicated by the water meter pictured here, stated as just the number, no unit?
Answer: 6.4055
